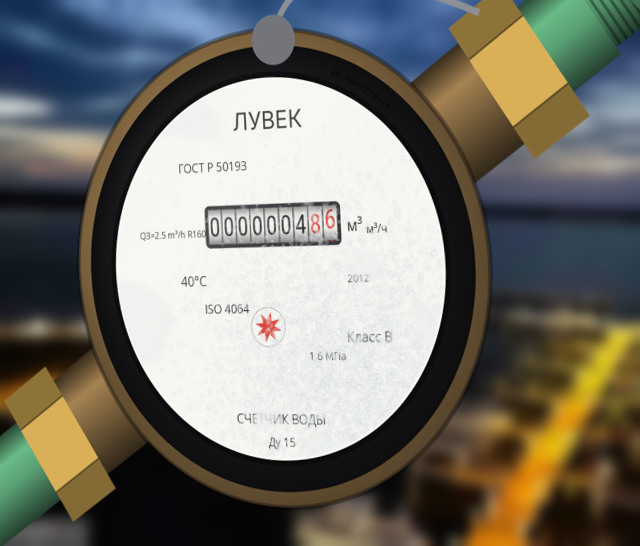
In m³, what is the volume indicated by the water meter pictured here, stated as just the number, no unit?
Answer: 4.86
